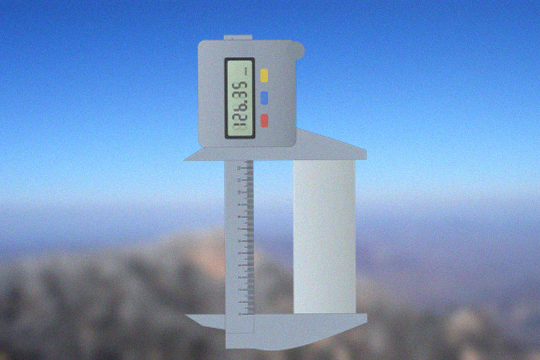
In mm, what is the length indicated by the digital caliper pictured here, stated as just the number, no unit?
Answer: 126.35
